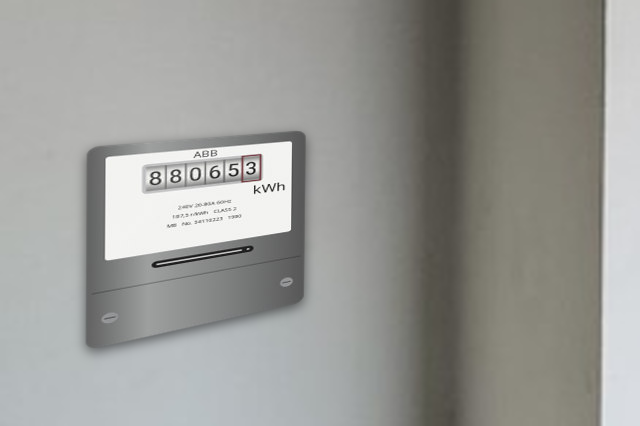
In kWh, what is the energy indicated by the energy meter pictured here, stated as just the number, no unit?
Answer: 88065.3
